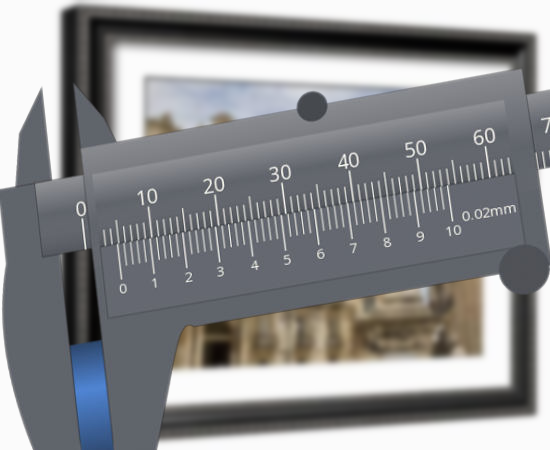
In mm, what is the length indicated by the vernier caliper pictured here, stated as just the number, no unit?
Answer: 4.8
